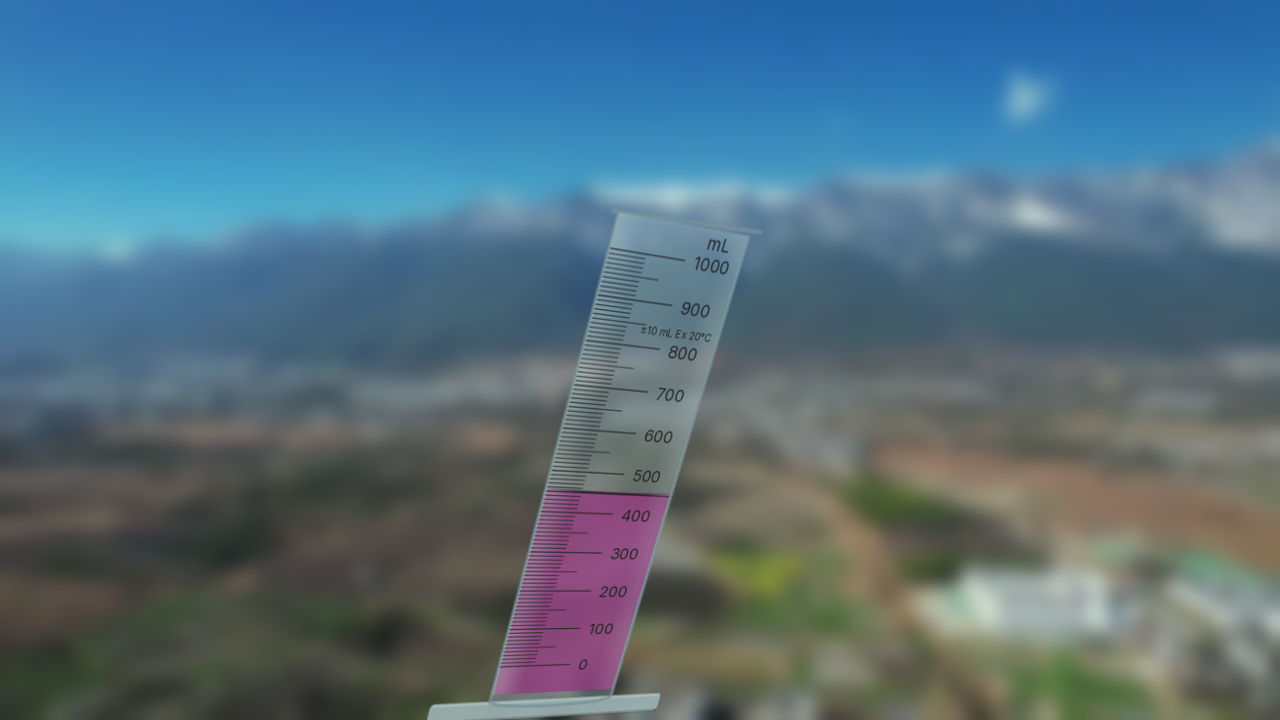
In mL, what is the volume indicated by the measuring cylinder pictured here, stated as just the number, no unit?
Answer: 450
